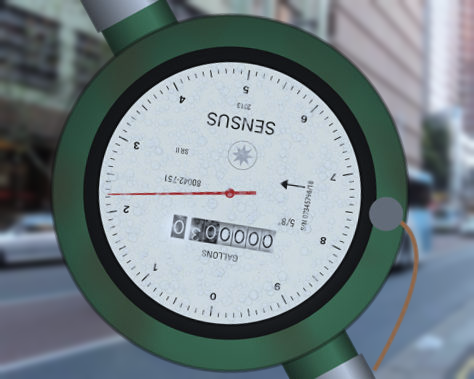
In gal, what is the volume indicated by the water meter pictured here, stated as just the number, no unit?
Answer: 32.2
